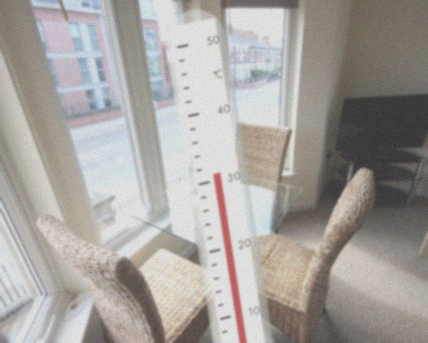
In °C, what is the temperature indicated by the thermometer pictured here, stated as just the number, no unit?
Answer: 31
